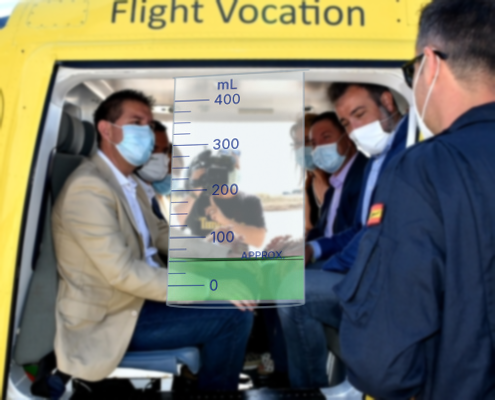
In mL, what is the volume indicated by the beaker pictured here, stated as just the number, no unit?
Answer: 50
